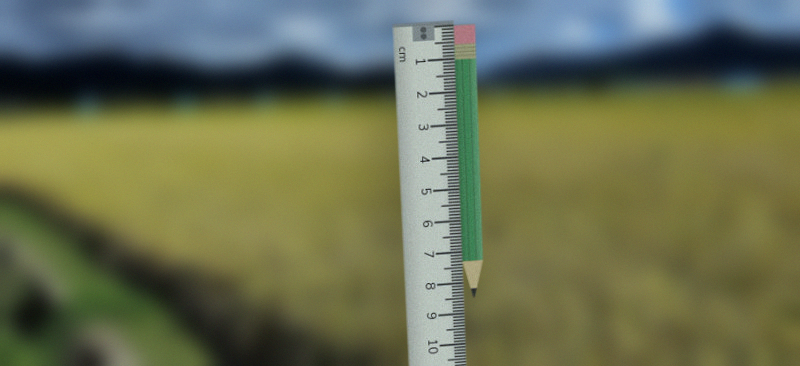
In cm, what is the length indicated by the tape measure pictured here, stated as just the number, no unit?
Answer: 8.5
